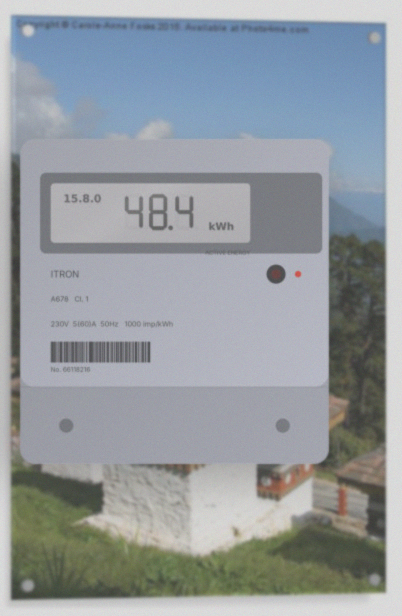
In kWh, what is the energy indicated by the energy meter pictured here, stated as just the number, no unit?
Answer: 48.4
